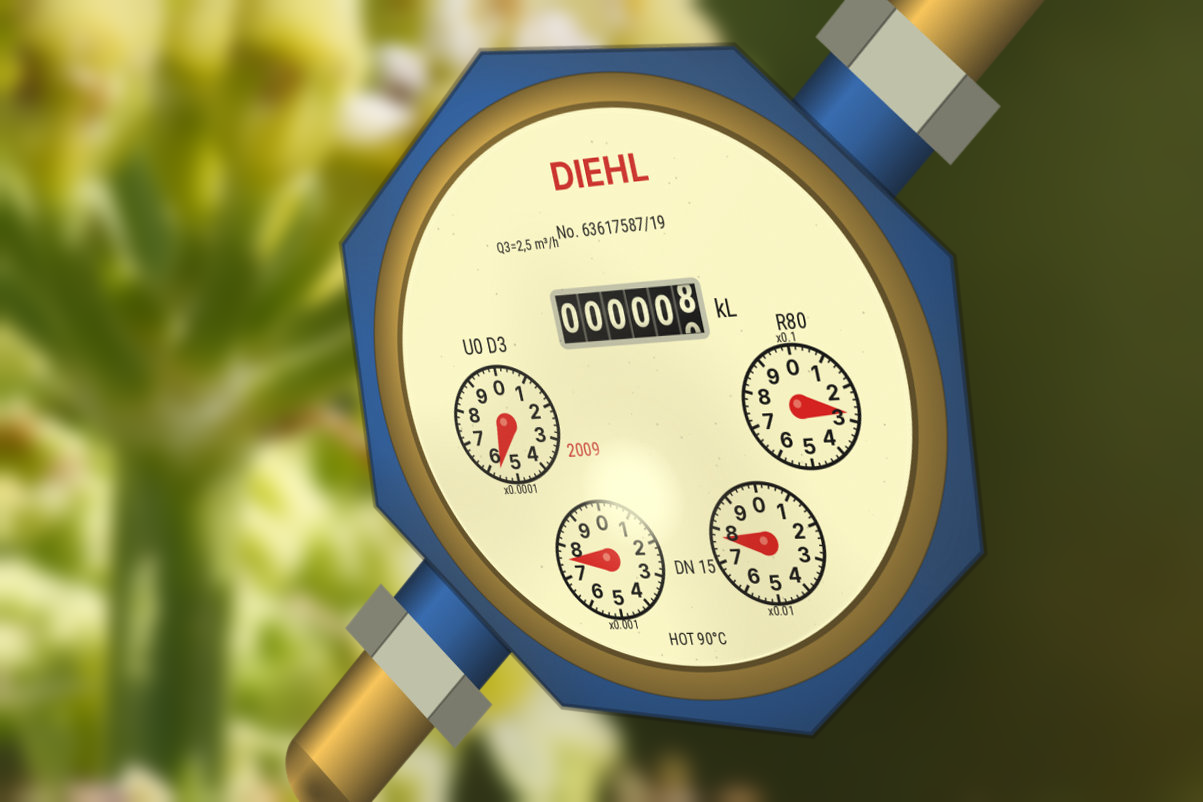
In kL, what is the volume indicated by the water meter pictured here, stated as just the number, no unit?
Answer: 8.2775
